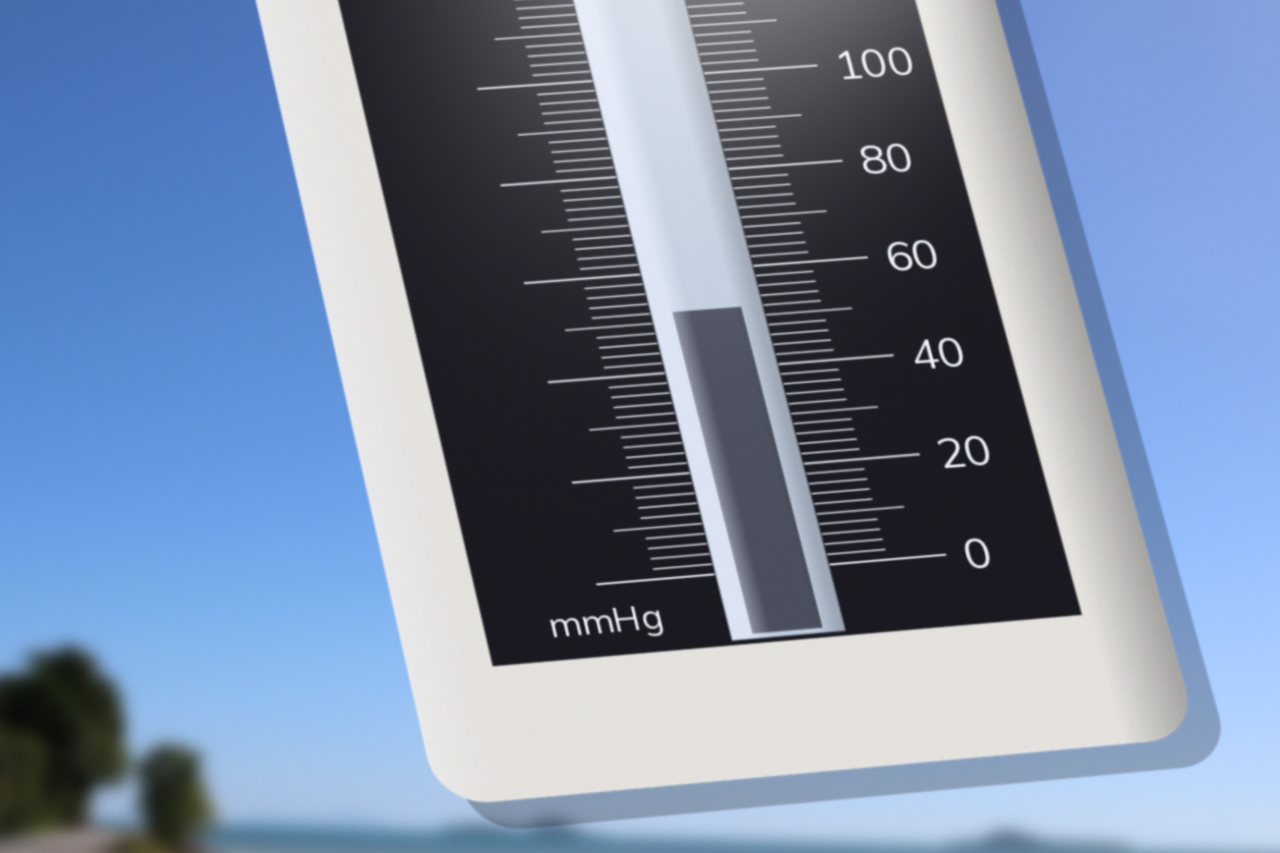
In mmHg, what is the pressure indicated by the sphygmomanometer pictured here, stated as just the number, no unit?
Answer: 52
